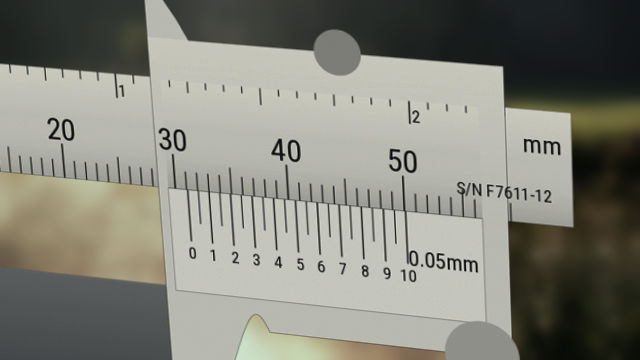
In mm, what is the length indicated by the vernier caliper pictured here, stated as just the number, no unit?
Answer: 31.1
